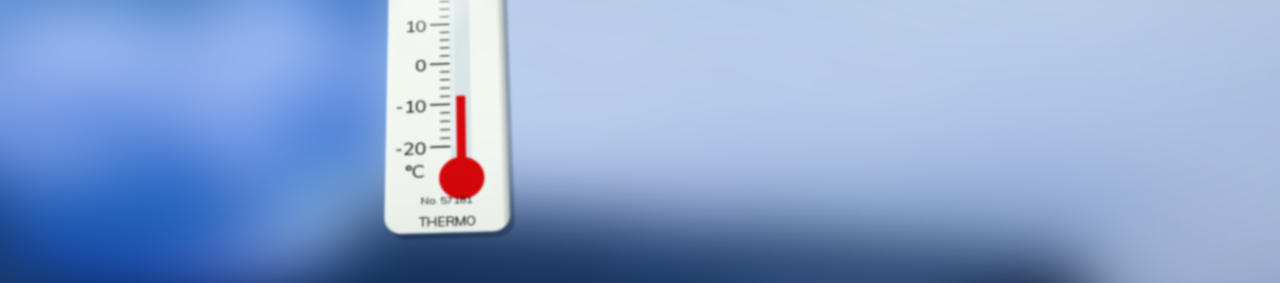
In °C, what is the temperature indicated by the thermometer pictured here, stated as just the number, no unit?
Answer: -8
